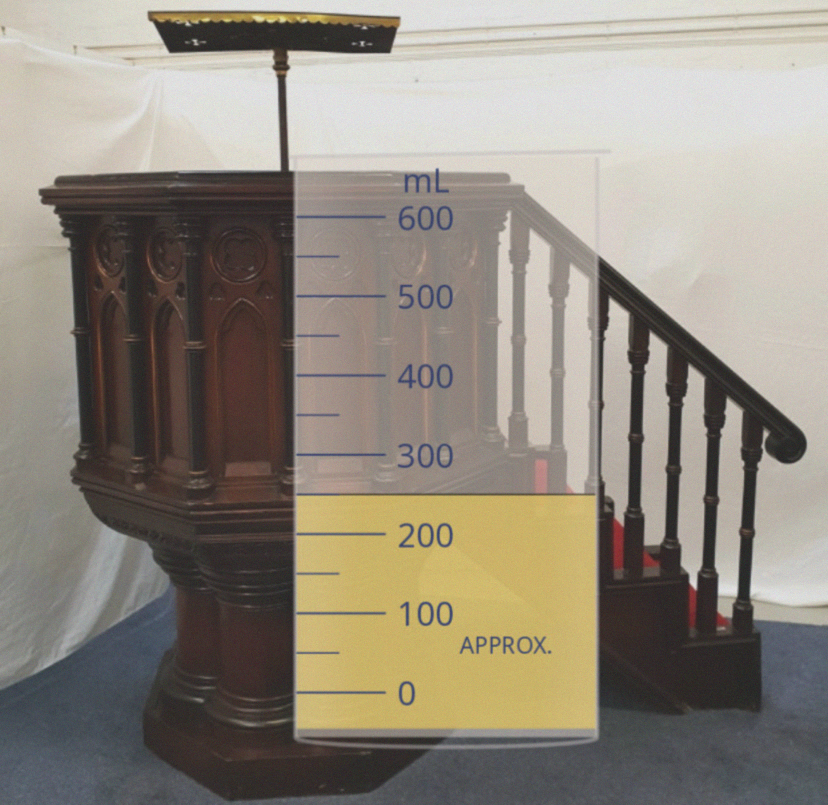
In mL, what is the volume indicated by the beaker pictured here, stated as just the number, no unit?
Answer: 250
